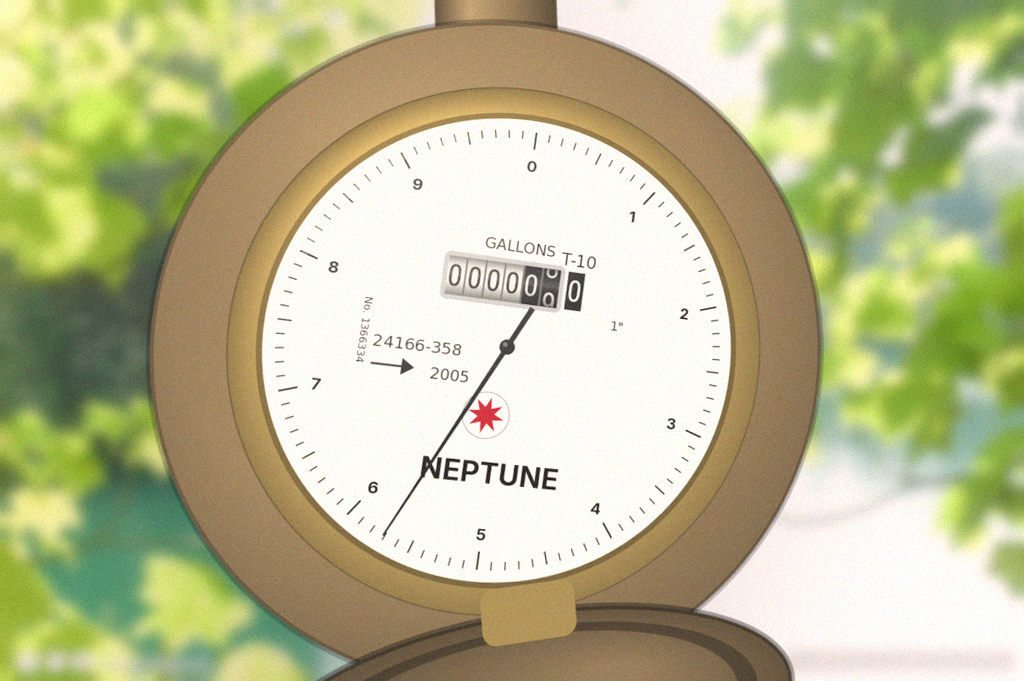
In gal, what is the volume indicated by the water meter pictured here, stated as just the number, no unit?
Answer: 85.7
